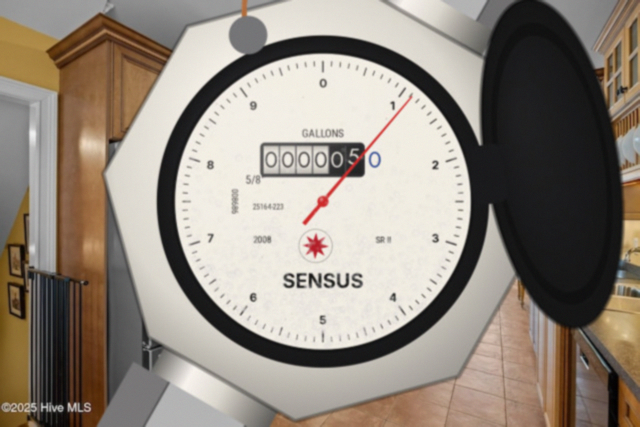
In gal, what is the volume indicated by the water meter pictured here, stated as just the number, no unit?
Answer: 51.1
